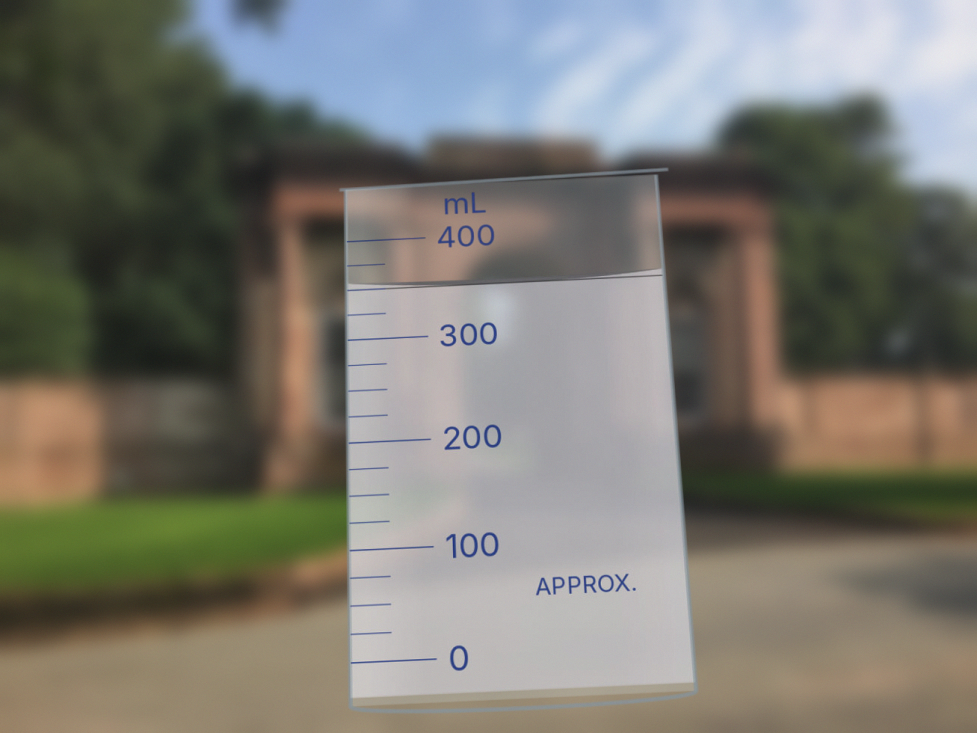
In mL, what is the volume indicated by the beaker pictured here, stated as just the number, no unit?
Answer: 350
